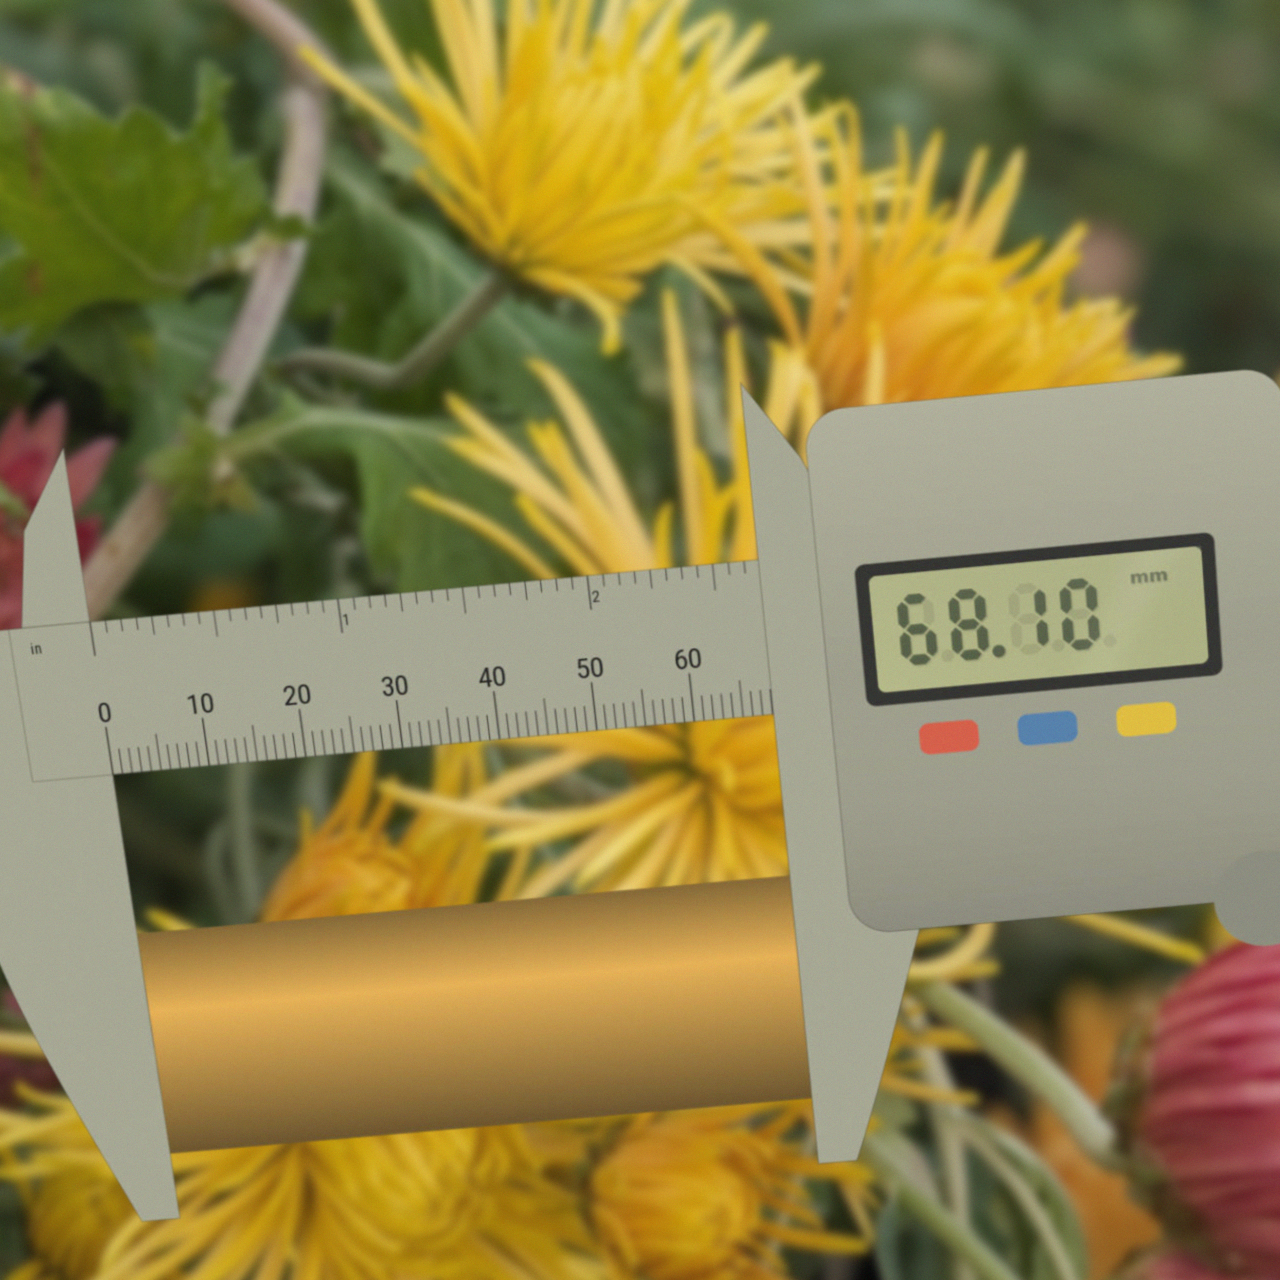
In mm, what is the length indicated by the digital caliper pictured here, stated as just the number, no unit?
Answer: 68.10
